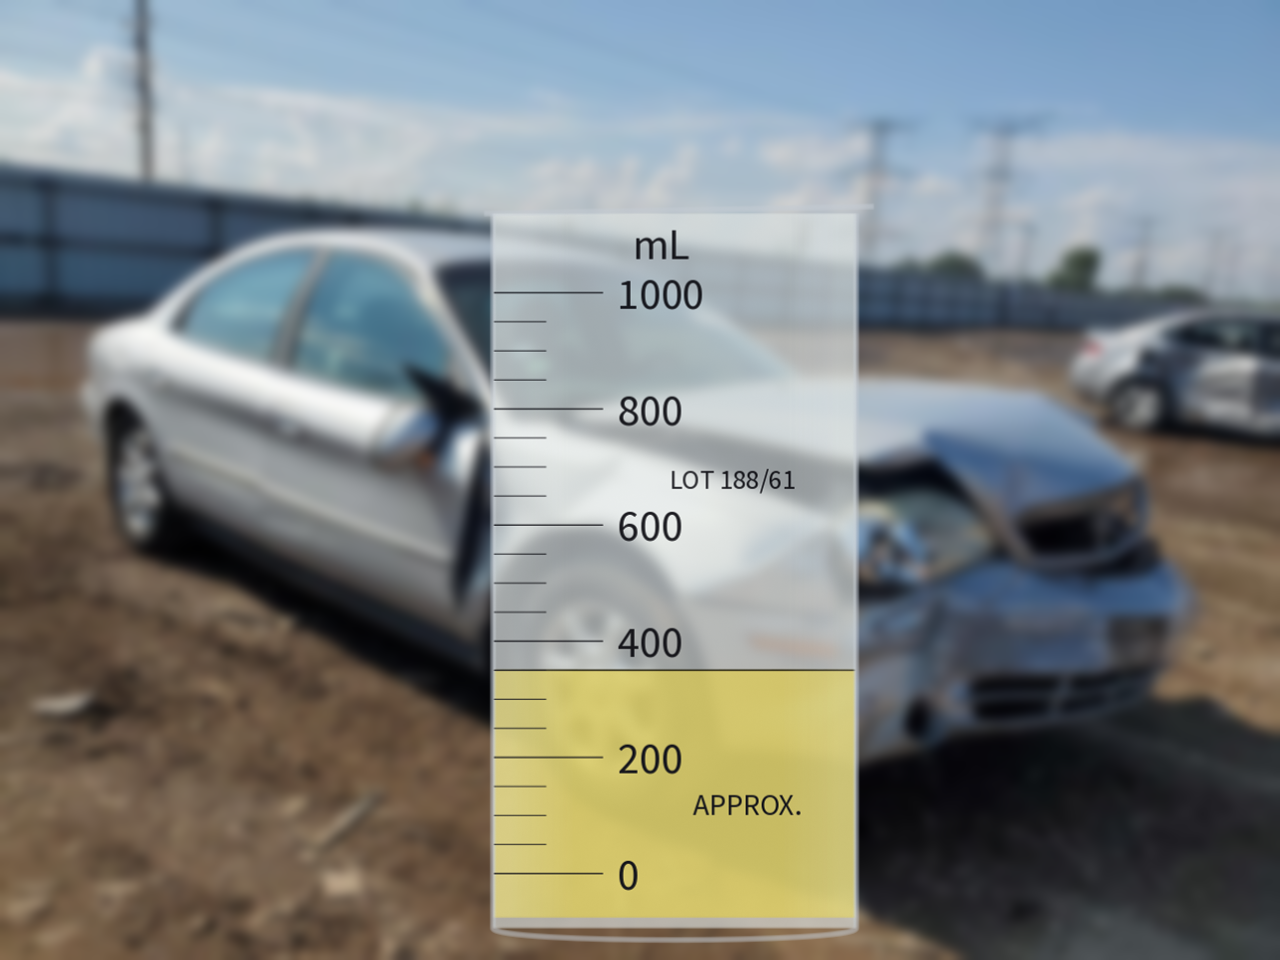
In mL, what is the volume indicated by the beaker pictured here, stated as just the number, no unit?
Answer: 350
